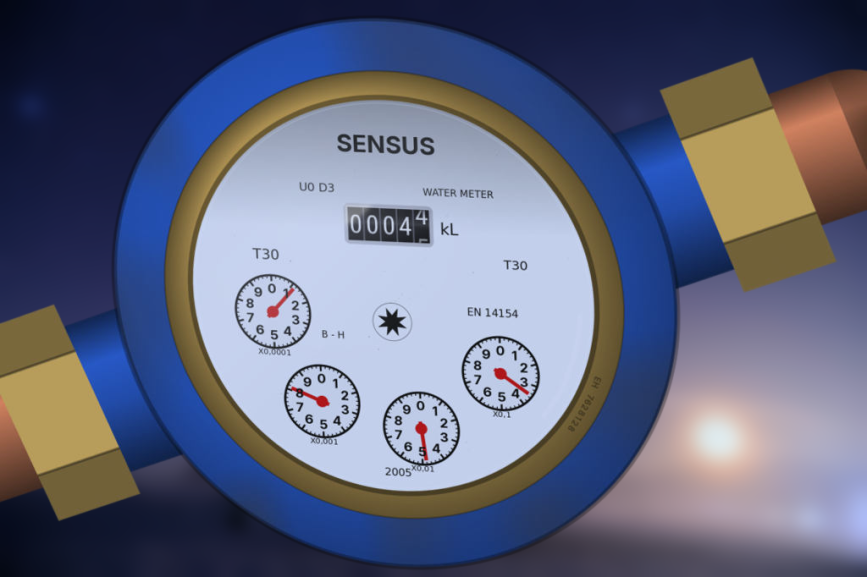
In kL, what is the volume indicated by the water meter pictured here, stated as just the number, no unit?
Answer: 44.3481
